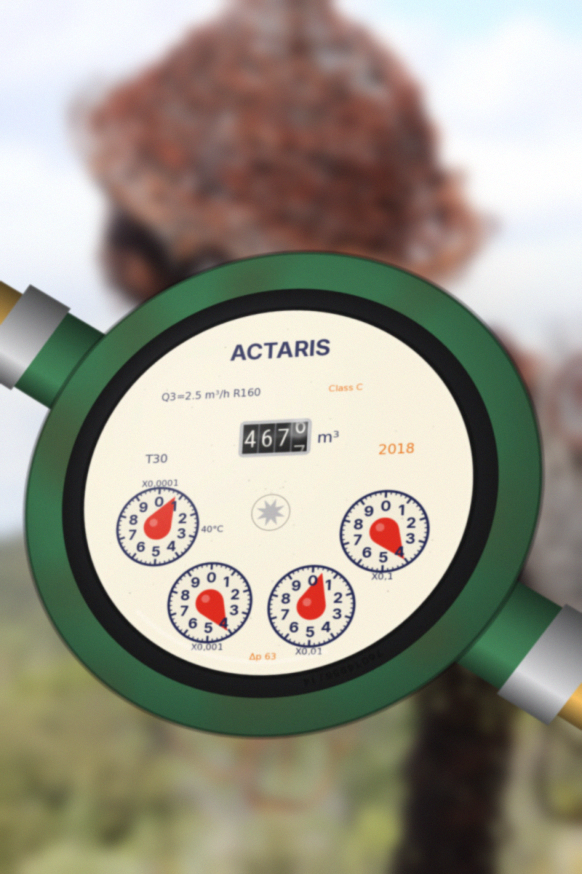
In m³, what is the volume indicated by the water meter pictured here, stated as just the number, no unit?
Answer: 4676.4040
